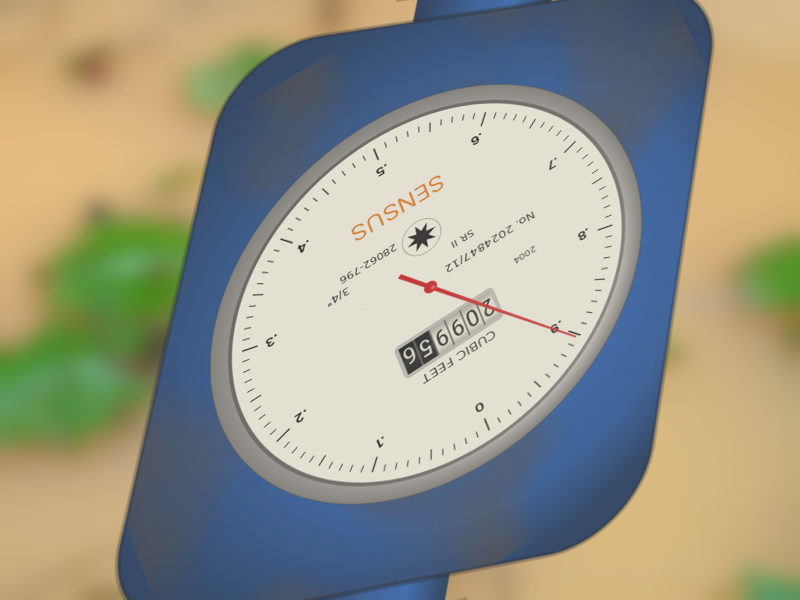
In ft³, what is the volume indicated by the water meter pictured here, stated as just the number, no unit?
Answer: 209955.90
